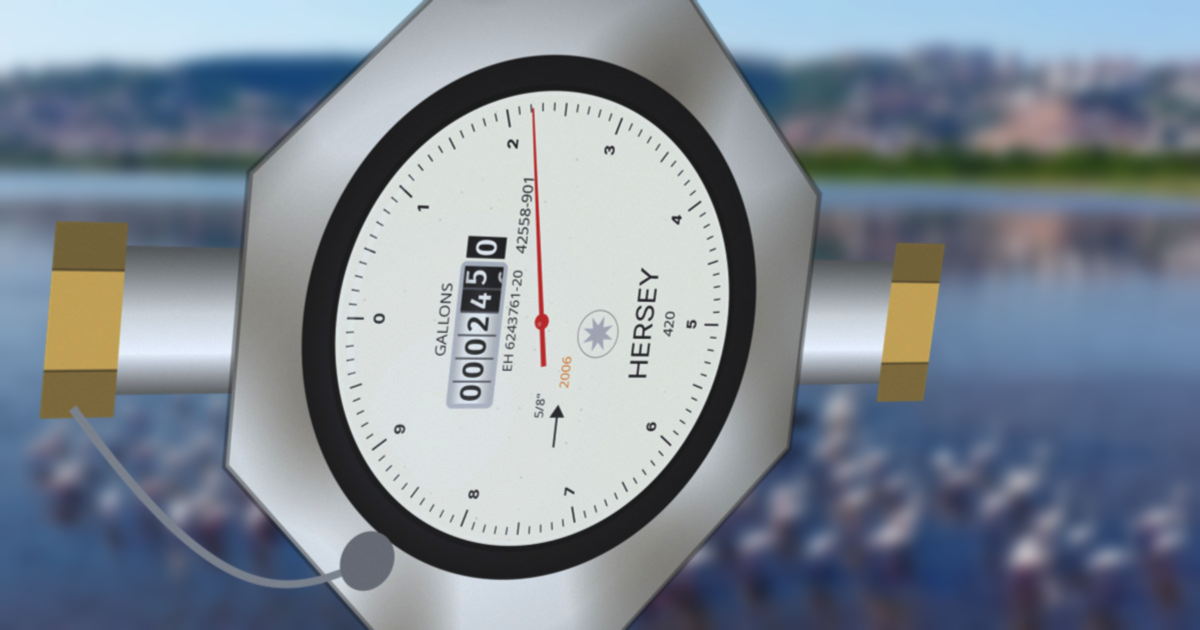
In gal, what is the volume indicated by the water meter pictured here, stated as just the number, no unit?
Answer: 2452.2
